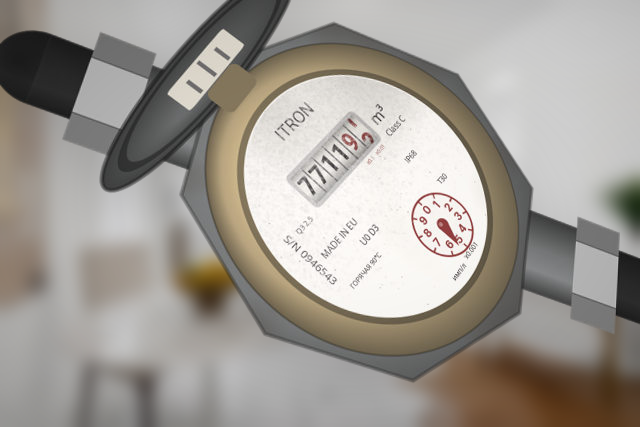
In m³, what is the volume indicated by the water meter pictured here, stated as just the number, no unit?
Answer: 7711.915
